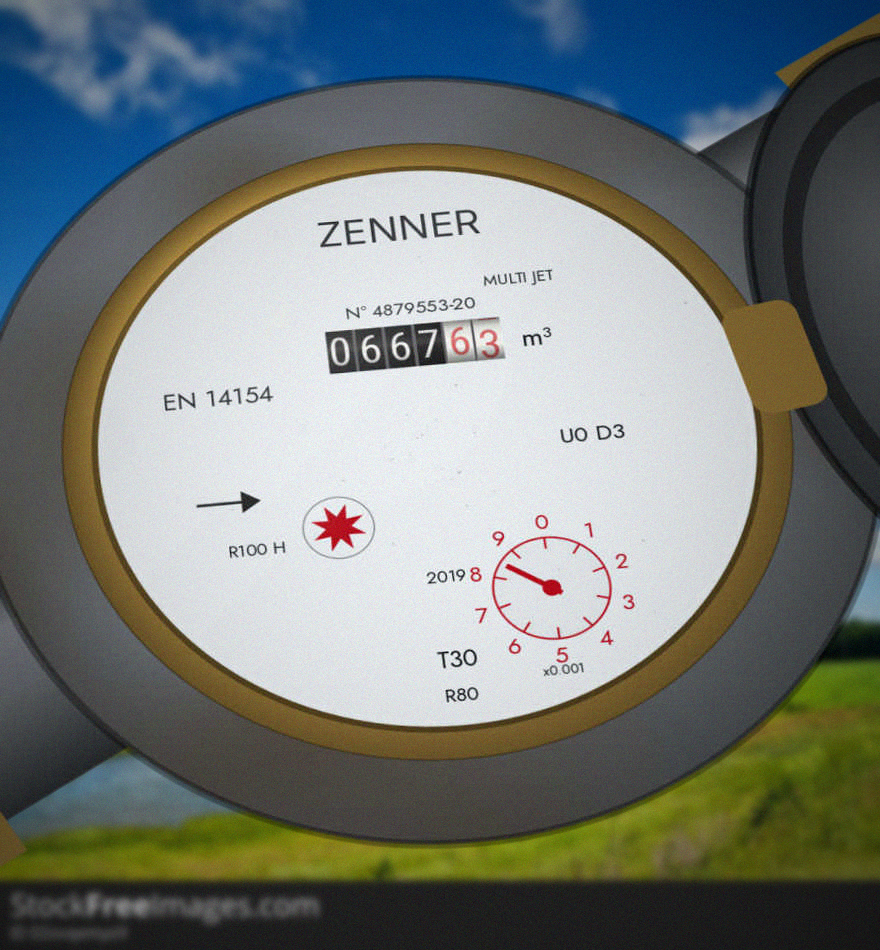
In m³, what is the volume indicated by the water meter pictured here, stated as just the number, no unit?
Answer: 667.628
